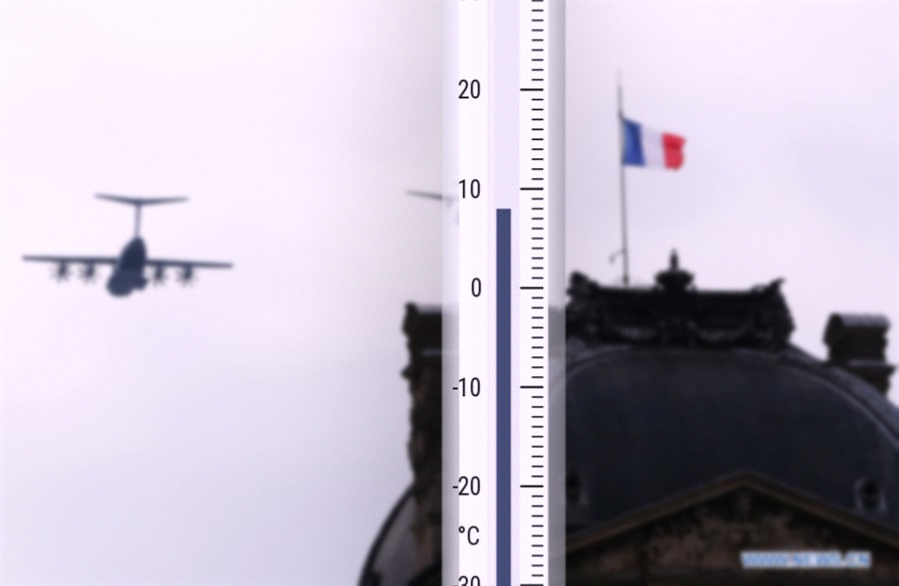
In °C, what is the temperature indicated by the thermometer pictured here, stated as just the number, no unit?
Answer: 8
